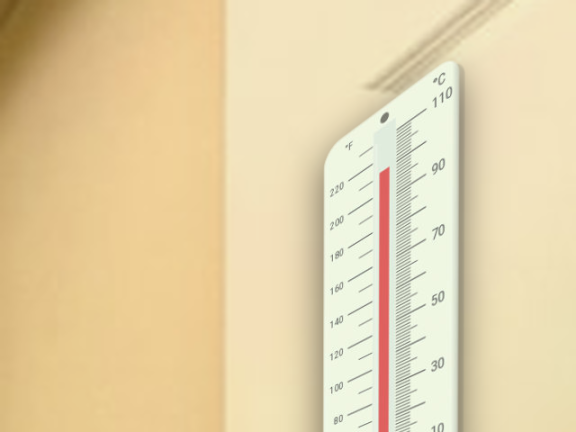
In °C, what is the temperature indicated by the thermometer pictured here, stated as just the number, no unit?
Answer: 100
